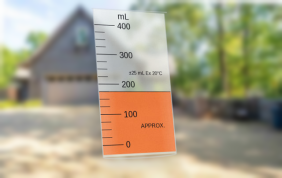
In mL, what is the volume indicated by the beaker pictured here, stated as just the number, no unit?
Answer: 175
